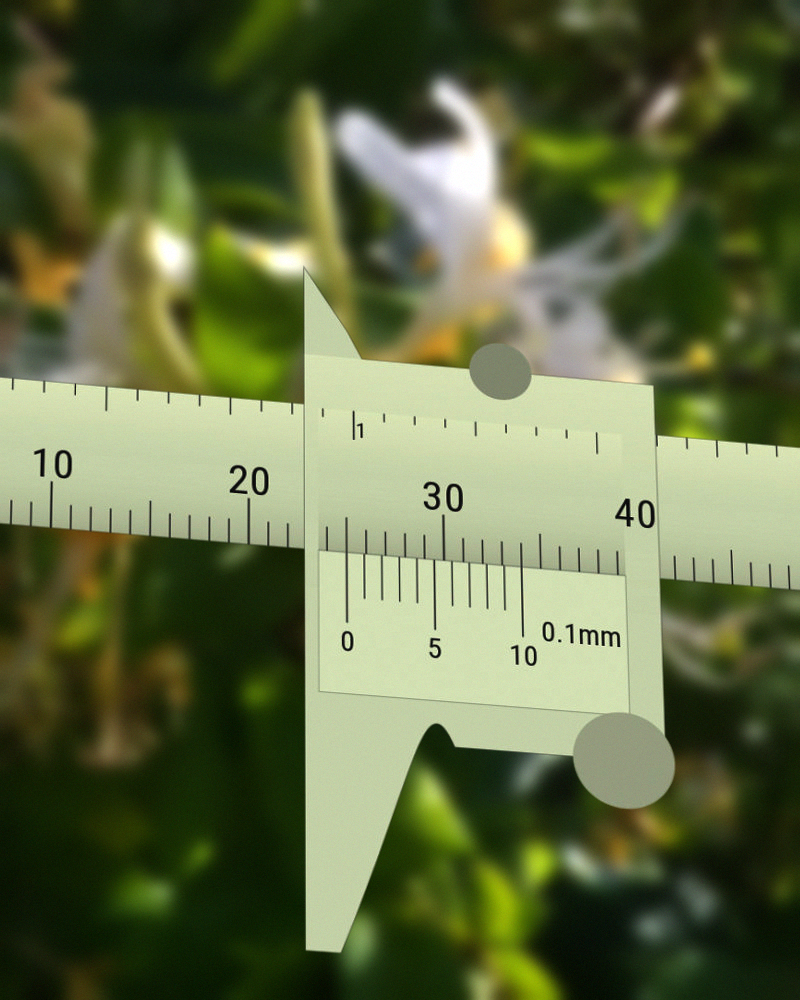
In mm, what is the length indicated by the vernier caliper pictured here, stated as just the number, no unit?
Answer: 25.0
